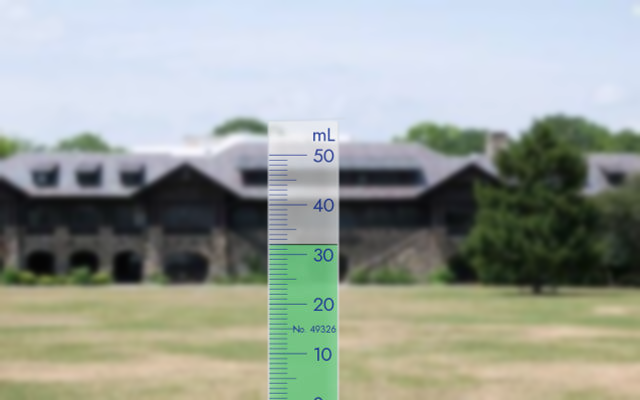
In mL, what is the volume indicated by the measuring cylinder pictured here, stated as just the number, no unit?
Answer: 32
